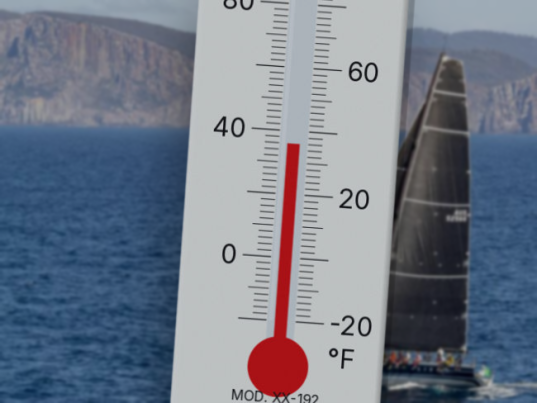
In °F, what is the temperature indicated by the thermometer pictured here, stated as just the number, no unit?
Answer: 36
